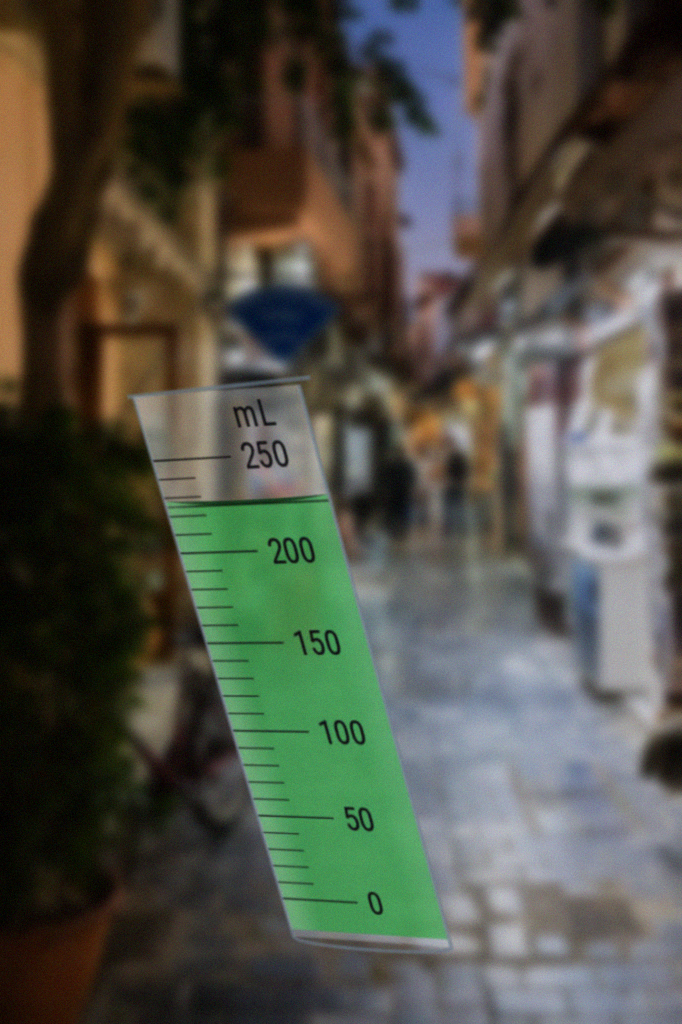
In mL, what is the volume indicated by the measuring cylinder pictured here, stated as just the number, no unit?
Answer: 225
